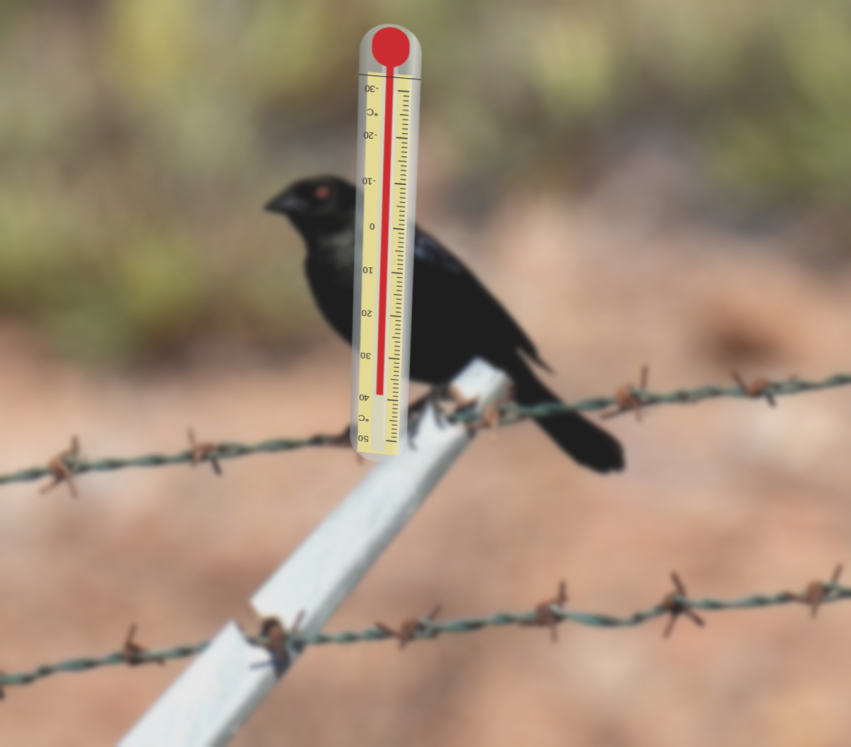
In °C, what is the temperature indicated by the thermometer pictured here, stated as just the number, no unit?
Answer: 39
